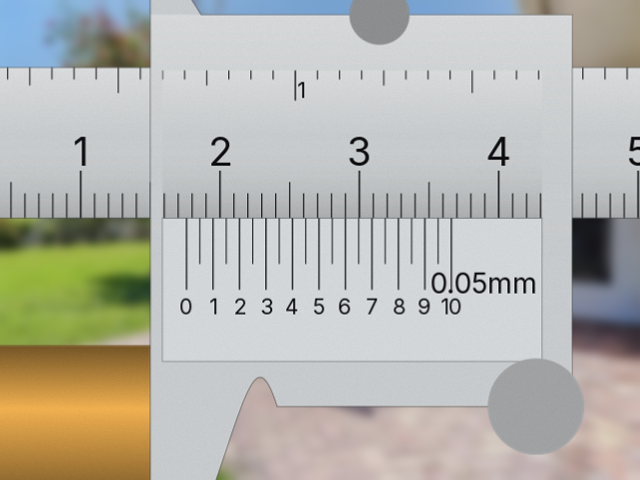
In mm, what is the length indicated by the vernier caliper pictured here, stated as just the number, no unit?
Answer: 17.6
